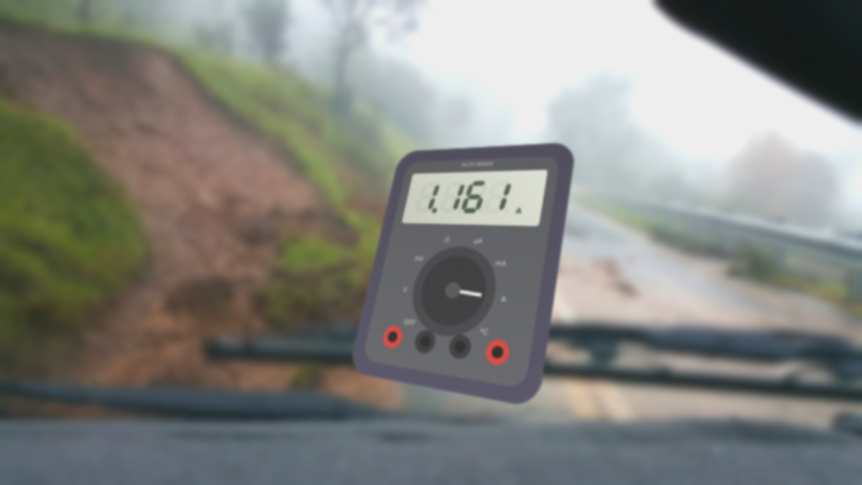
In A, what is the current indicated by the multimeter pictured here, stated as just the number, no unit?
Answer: 1.161
